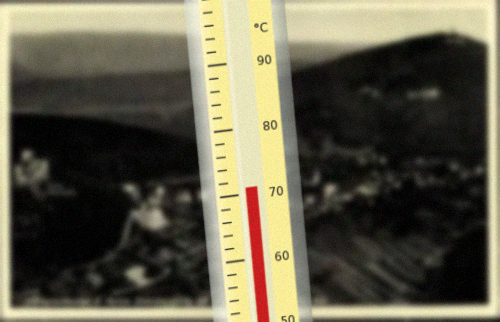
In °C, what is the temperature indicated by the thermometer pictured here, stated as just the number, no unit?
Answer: 71
